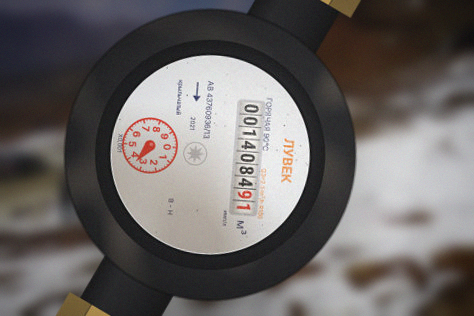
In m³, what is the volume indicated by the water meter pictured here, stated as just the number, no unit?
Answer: 14084.913
